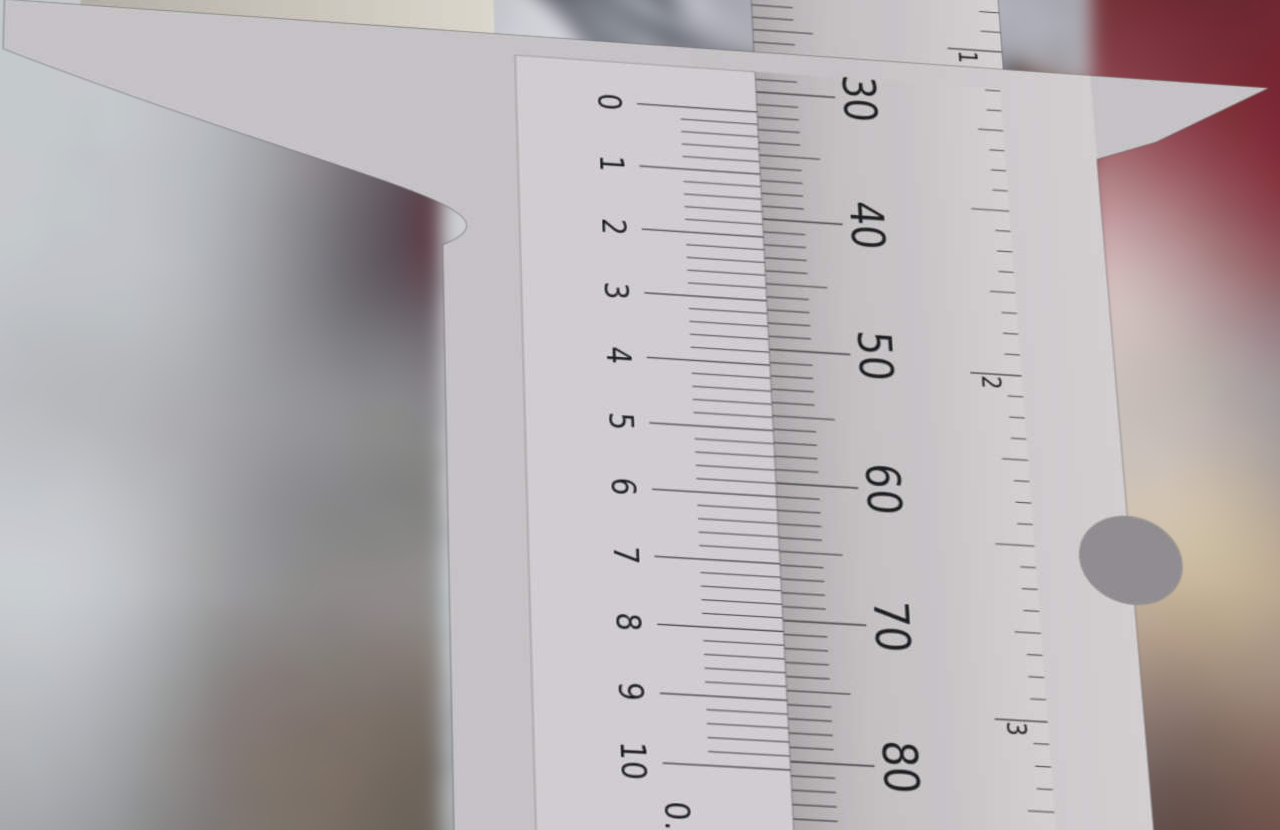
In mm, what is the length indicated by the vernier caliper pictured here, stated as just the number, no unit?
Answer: 31.6
